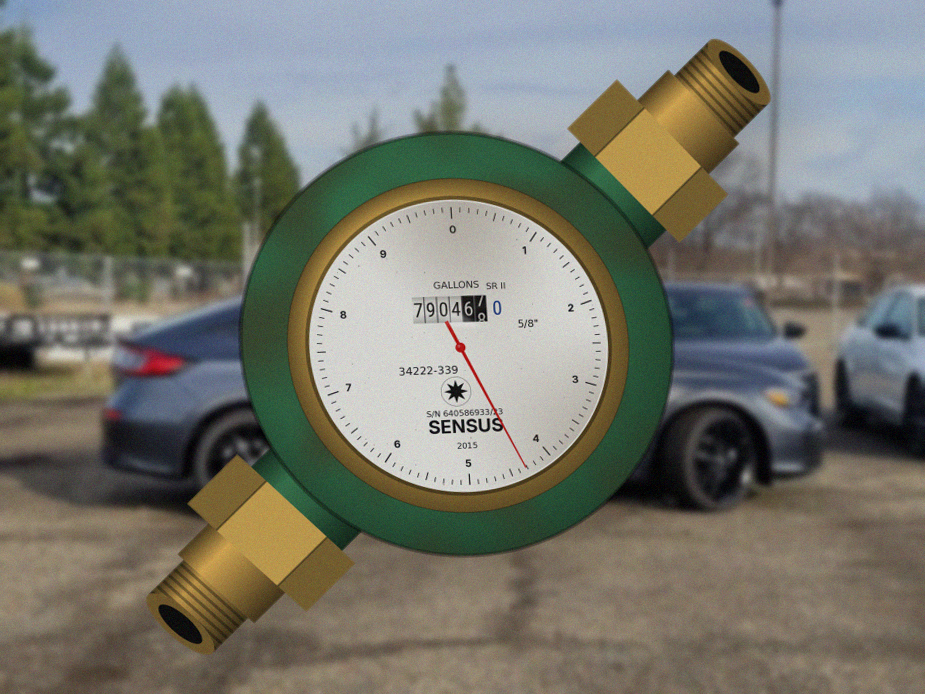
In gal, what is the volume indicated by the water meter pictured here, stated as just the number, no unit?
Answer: 7904674.3
